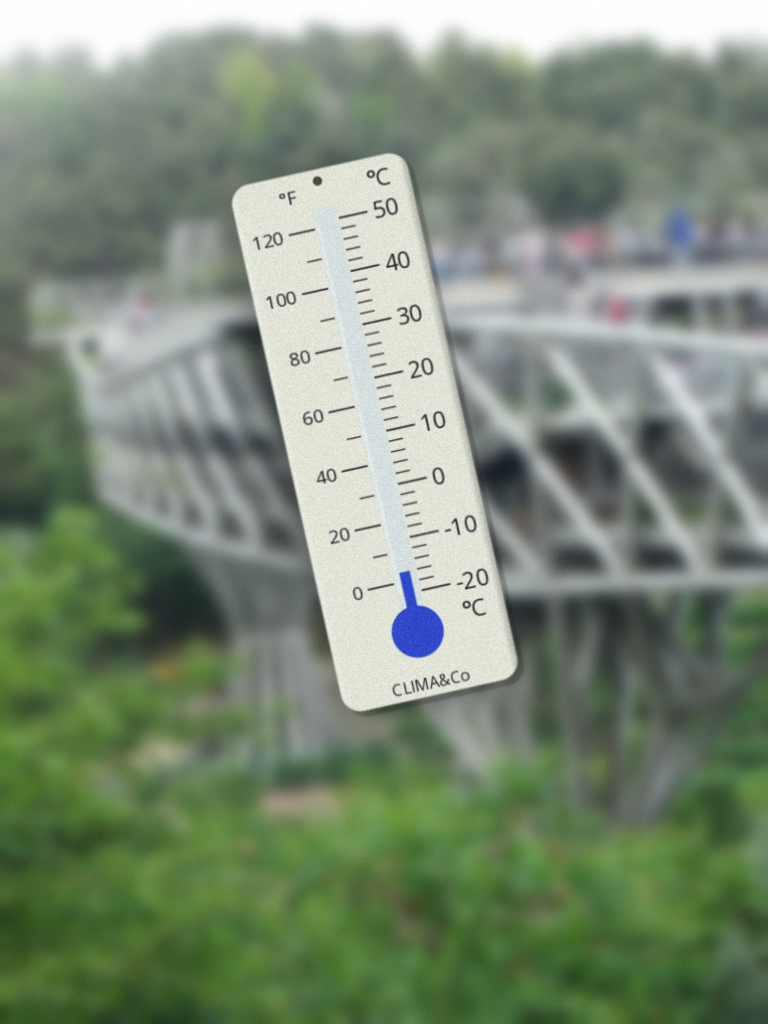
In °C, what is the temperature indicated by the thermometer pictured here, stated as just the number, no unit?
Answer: -16
